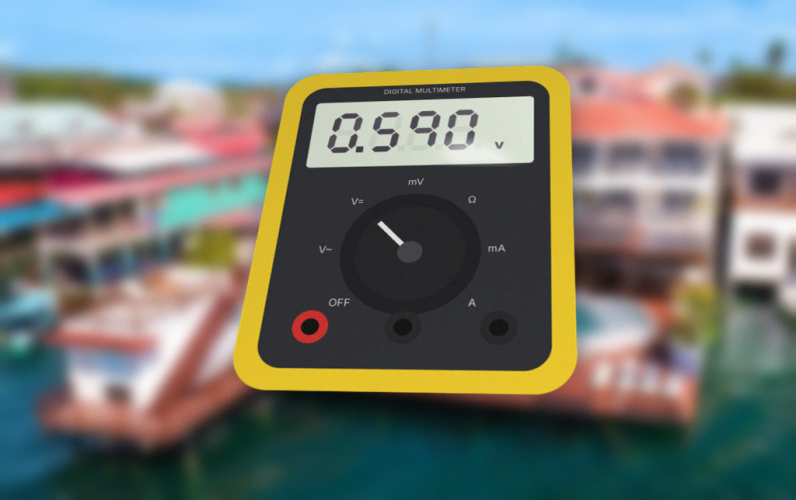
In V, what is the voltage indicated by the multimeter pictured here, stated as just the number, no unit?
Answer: 0.590
